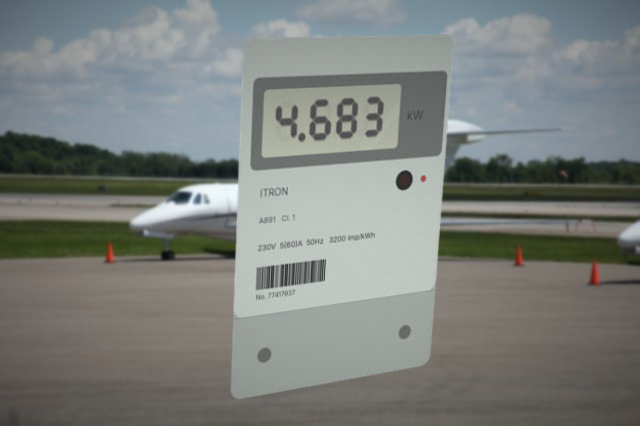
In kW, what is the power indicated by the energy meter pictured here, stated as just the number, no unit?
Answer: 4.683
